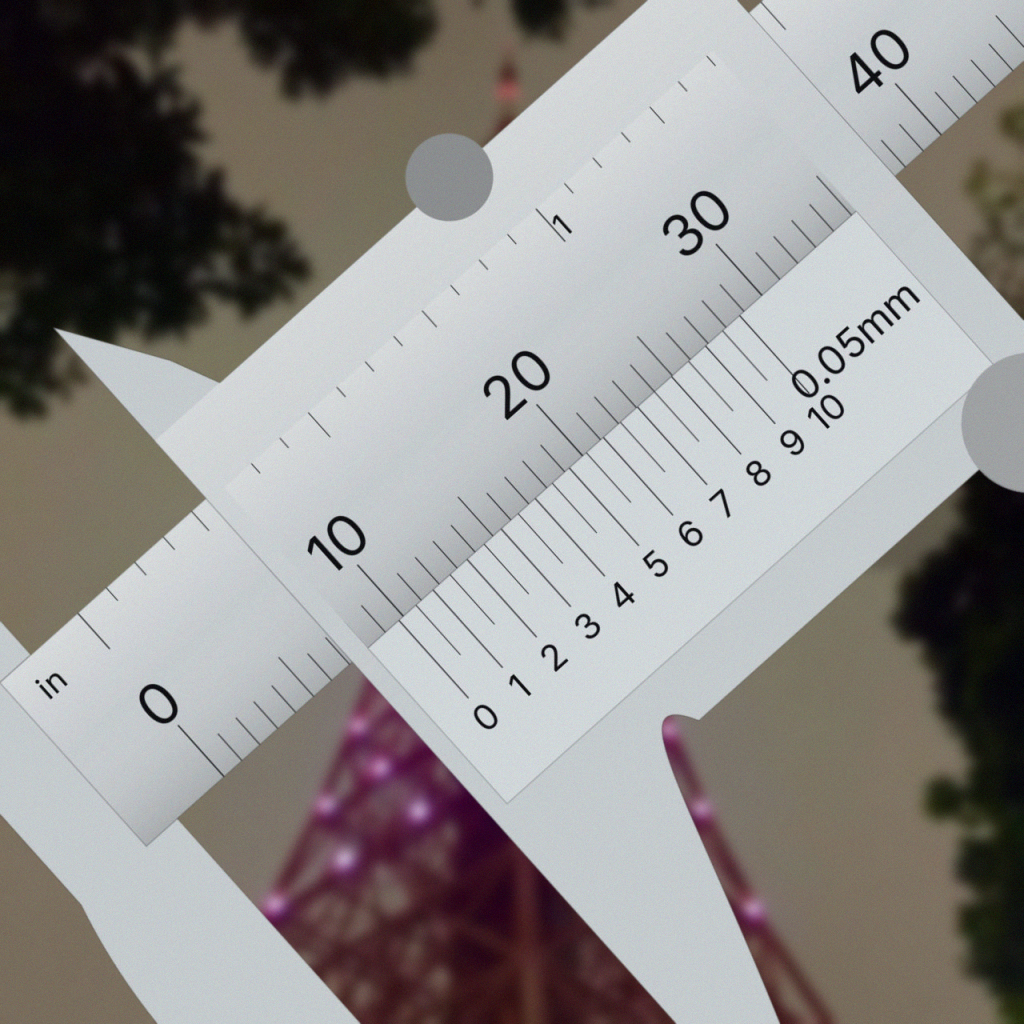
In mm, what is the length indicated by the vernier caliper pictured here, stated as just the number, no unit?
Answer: 9.75
